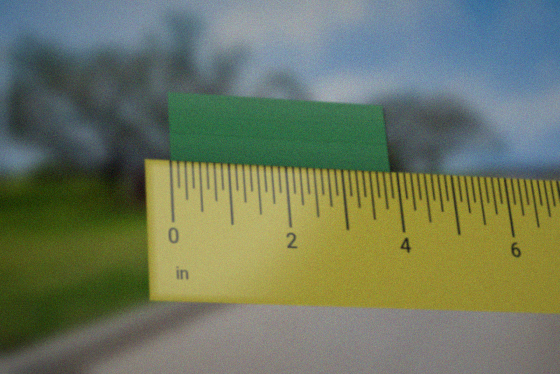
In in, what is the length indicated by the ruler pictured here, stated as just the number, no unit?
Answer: 3.875
